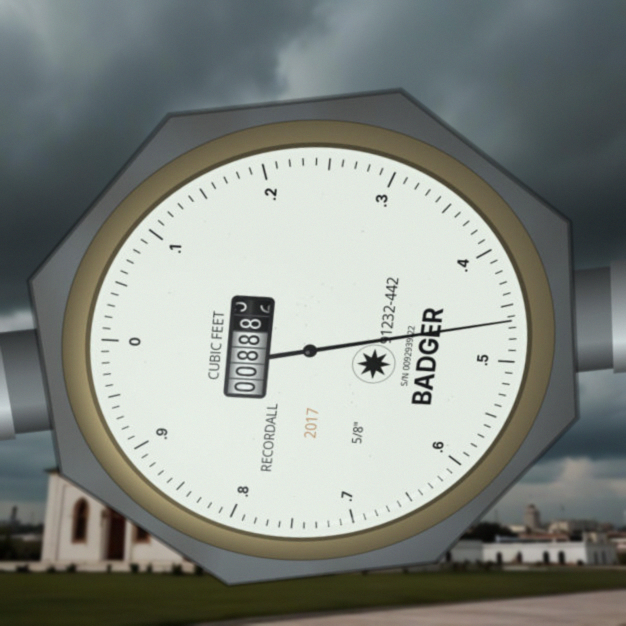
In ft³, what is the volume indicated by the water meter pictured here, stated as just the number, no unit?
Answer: 8885.46
